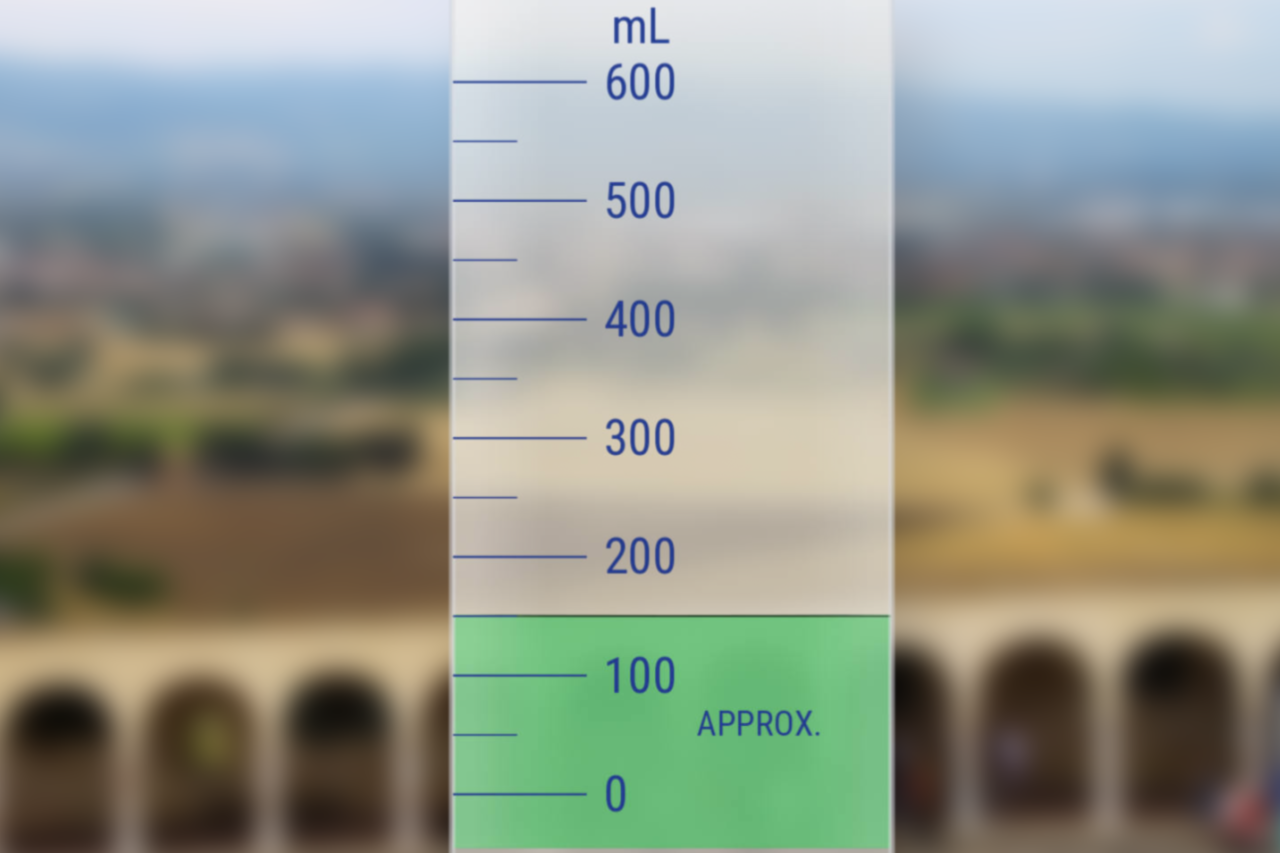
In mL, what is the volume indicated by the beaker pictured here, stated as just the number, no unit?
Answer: 150
